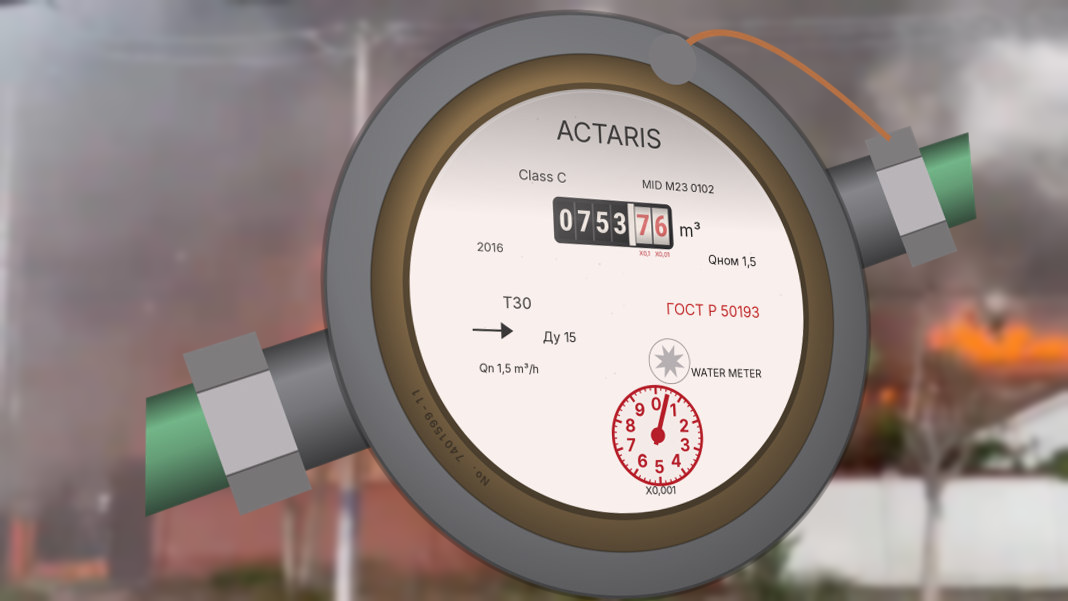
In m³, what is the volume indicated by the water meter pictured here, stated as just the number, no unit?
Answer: 753.760
